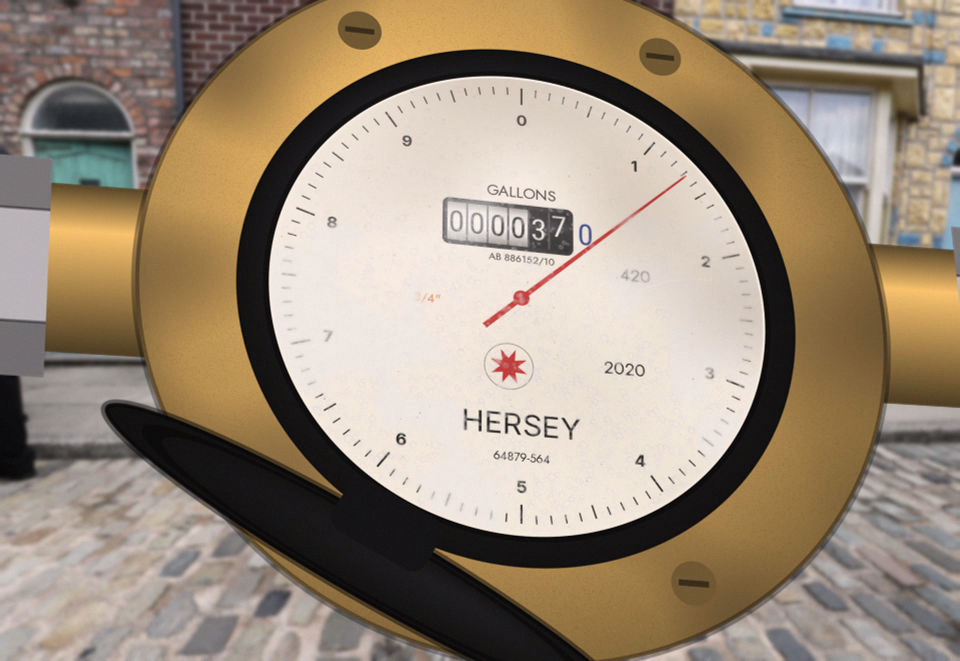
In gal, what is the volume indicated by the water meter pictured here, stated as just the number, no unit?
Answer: 371.3
